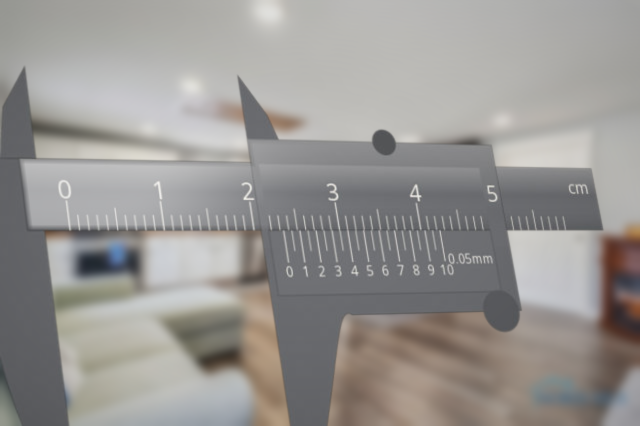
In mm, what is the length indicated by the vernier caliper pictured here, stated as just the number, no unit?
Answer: 23.4
